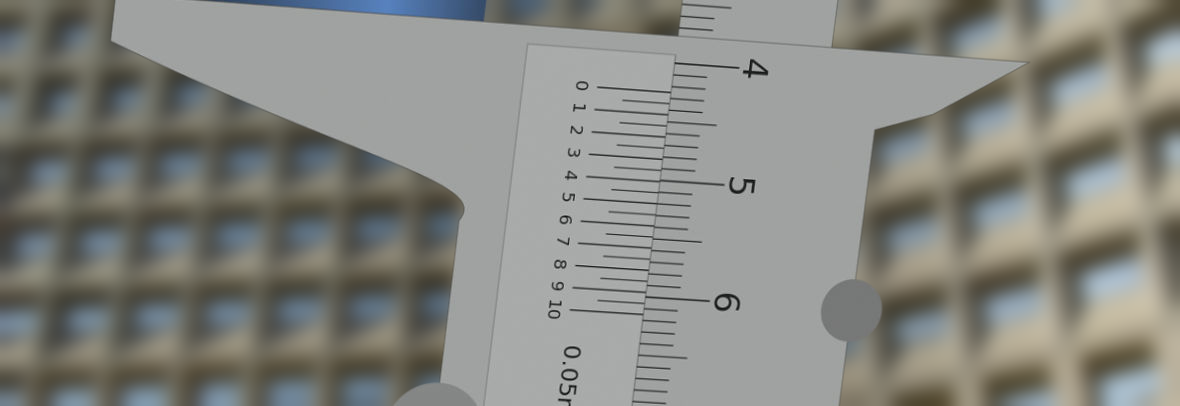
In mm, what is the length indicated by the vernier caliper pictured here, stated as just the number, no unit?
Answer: 42.5
